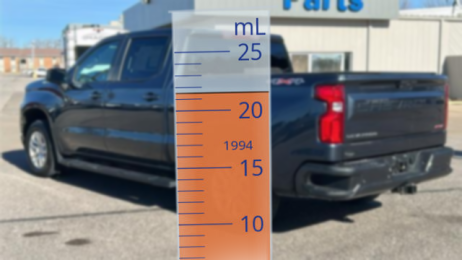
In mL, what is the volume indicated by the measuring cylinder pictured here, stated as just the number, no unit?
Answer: 21.5
